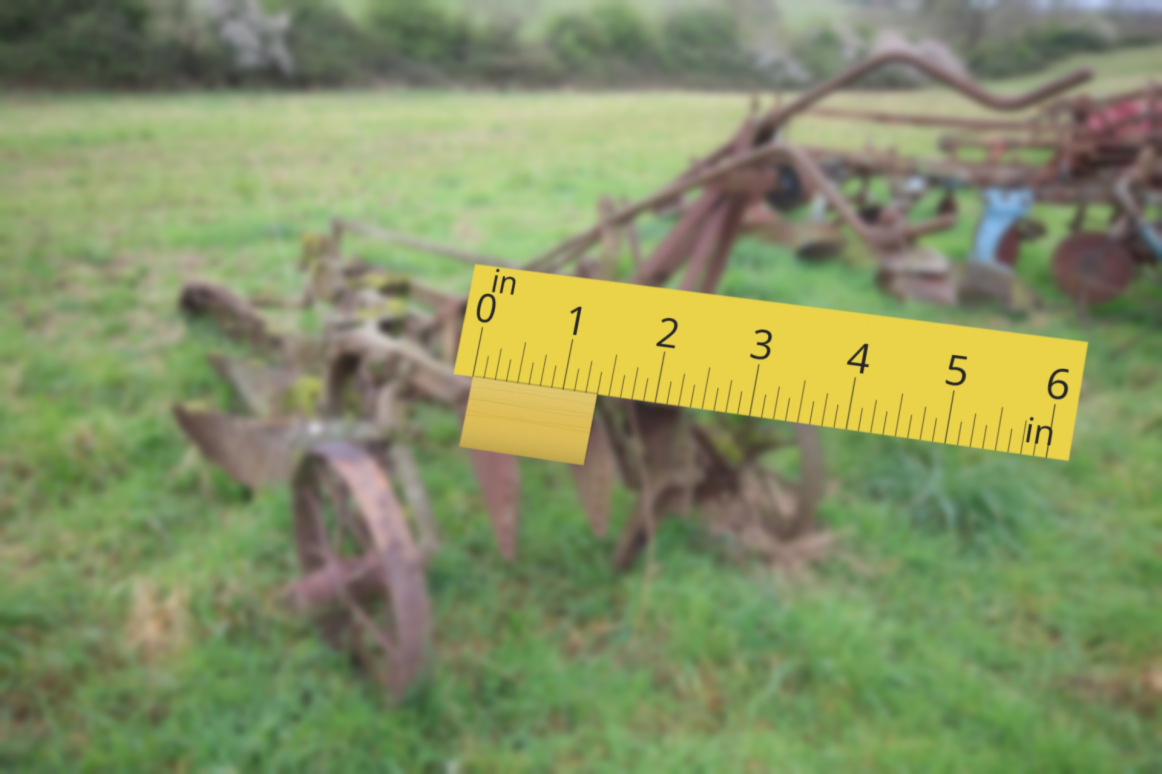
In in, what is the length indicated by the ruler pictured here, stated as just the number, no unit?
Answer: 1.375
